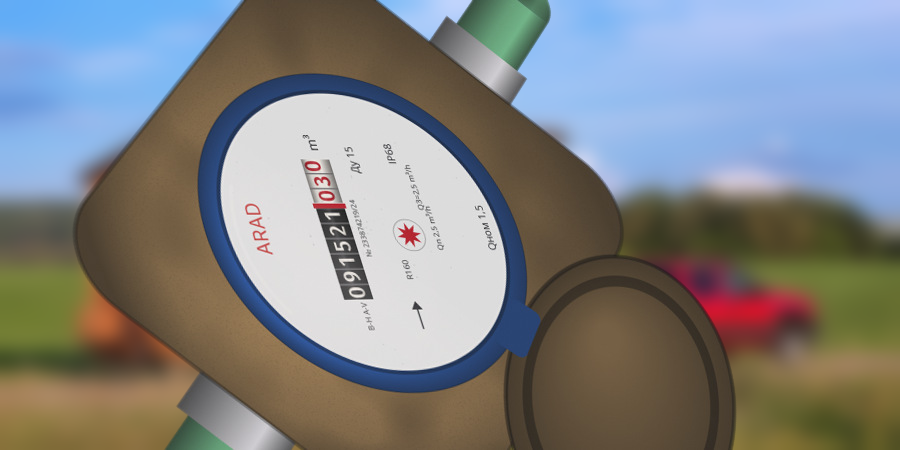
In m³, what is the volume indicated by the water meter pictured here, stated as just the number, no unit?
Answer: 91521.030
